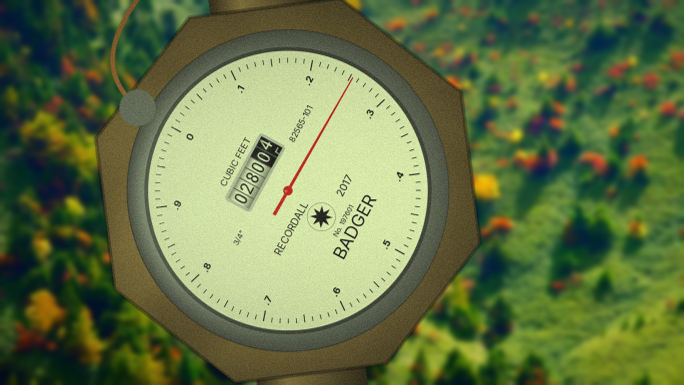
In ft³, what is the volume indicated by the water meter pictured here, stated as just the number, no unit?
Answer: 28004.25
